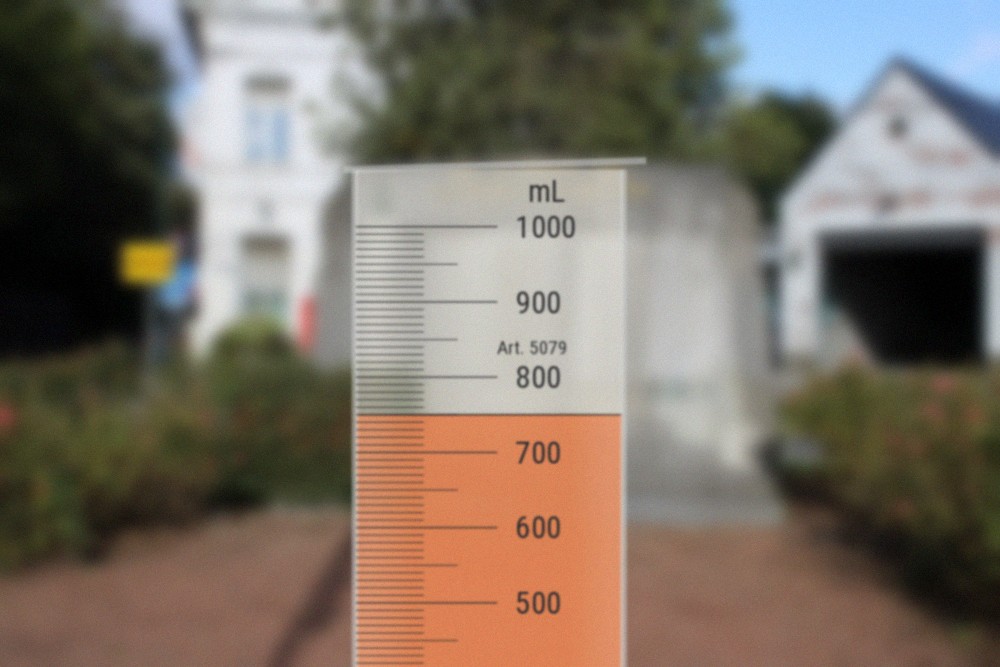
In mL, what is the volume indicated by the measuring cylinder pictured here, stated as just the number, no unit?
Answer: 750
